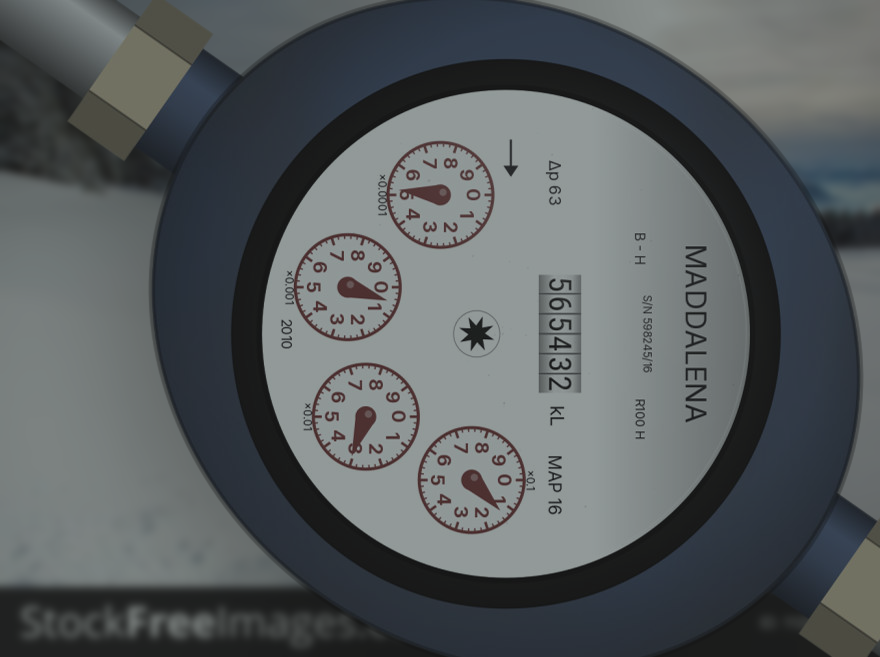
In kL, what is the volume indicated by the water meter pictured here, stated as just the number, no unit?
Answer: 565432.1305
